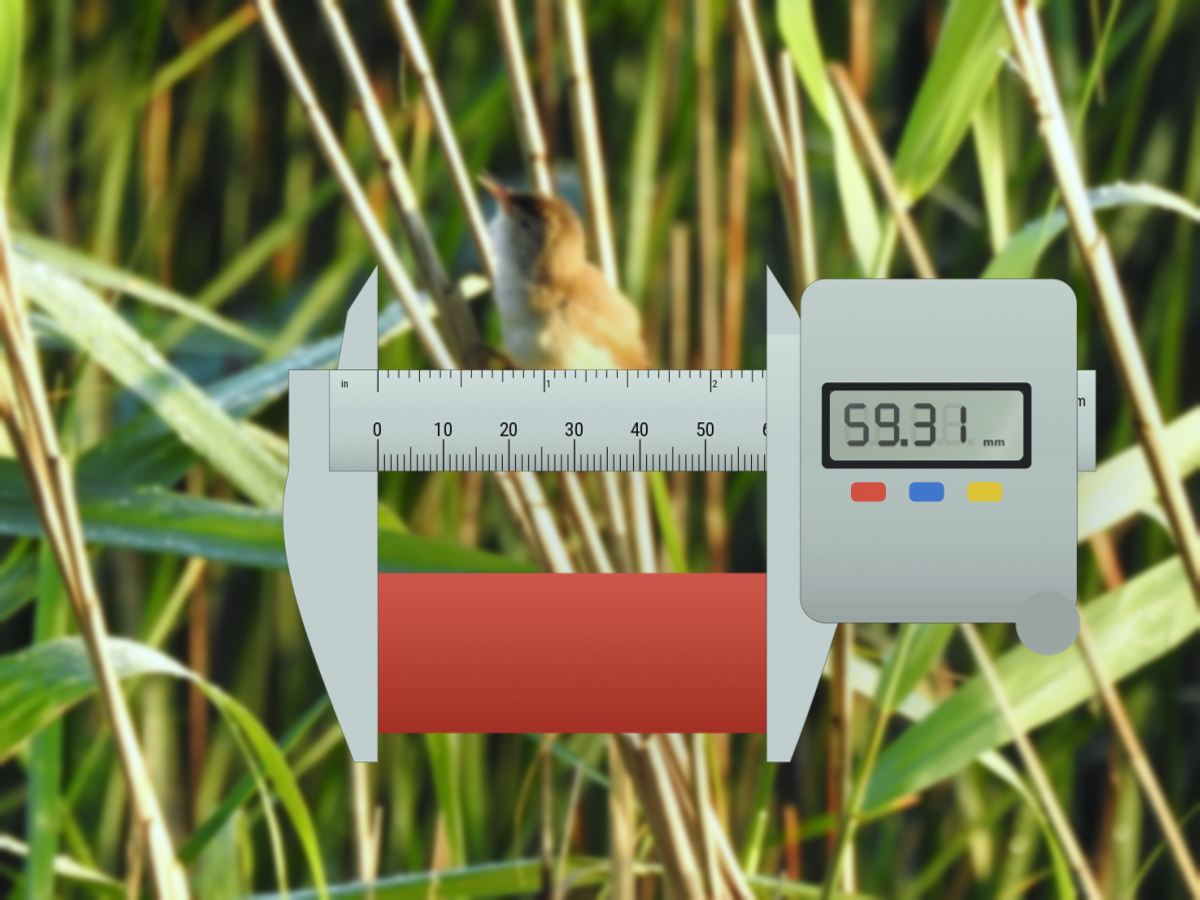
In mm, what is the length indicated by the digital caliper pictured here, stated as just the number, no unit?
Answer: 59.31
